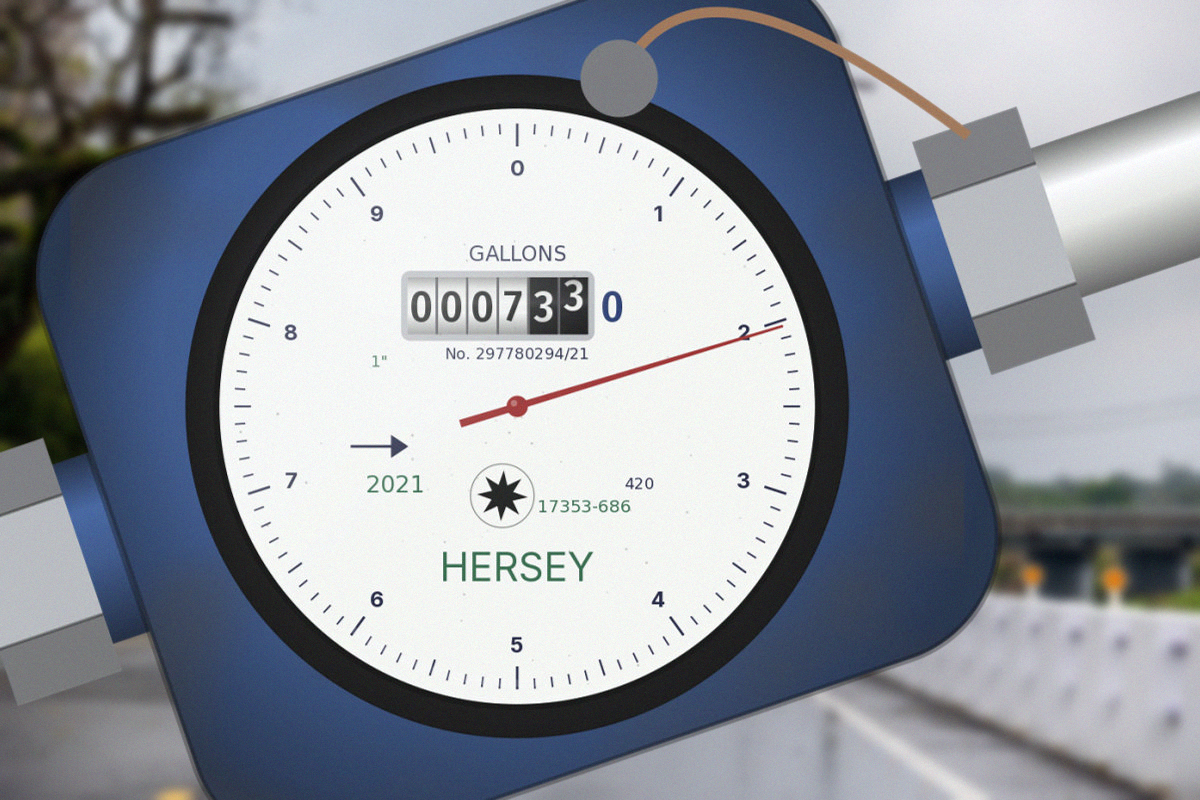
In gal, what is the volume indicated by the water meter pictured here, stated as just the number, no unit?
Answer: 7332.0
